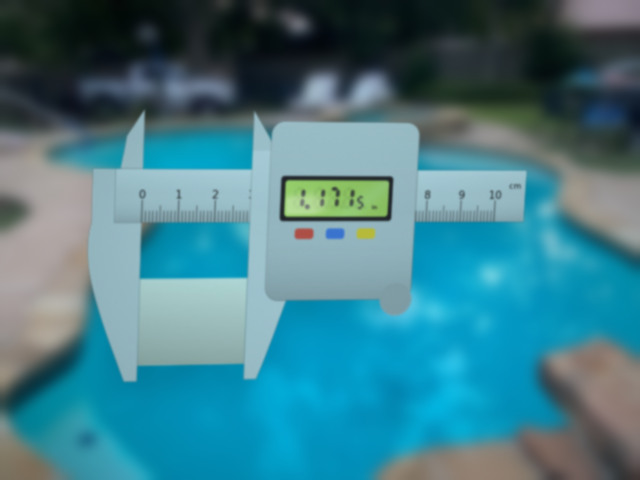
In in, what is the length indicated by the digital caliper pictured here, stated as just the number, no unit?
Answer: 1.1715
